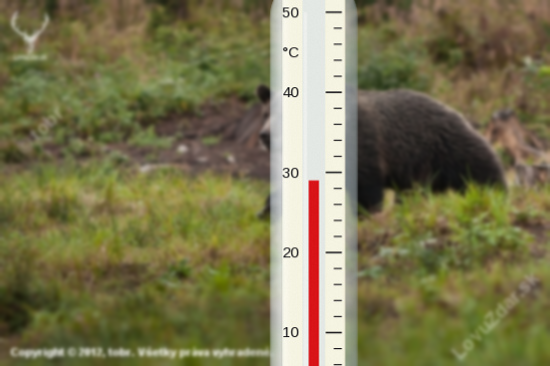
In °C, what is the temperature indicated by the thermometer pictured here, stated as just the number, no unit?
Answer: 29
